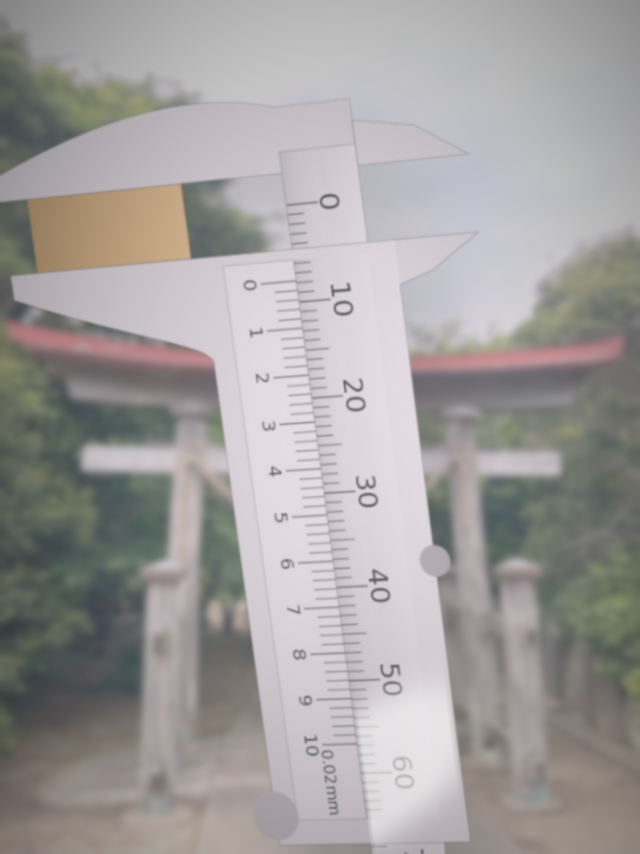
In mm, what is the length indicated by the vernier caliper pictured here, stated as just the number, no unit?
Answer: 7.8
